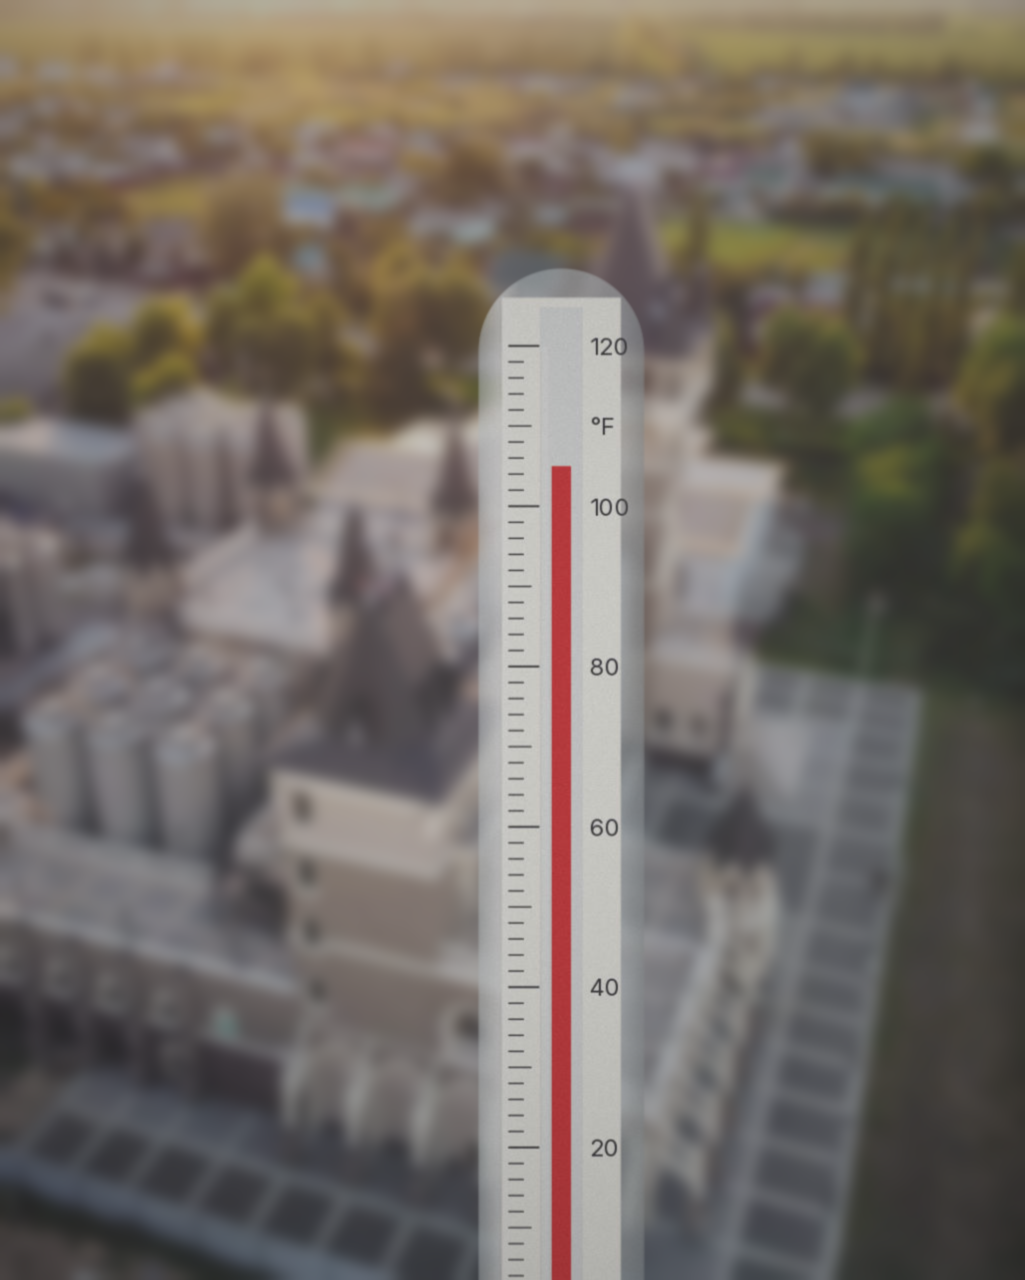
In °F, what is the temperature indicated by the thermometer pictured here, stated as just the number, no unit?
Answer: 105
